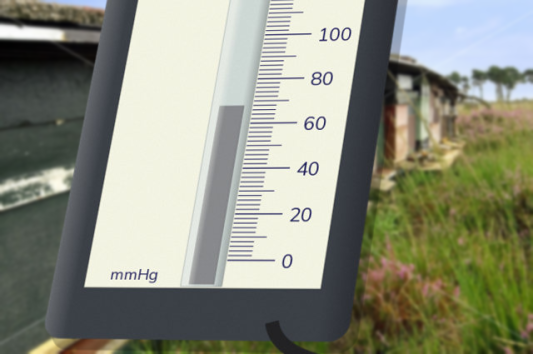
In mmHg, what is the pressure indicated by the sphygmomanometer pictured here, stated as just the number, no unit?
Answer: 68
